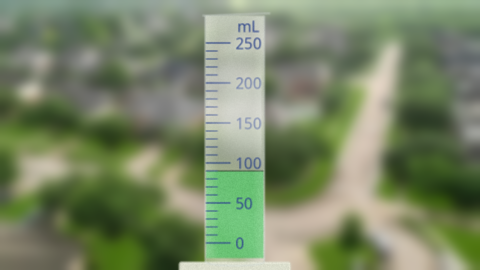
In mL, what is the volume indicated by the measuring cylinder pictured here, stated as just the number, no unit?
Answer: 90
